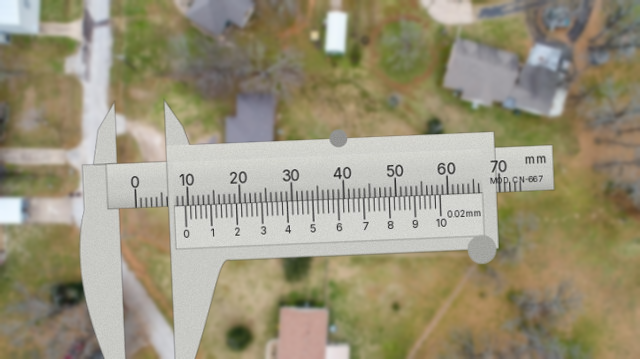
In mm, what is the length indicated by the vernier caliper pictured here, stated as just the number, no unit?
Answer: 9.5
